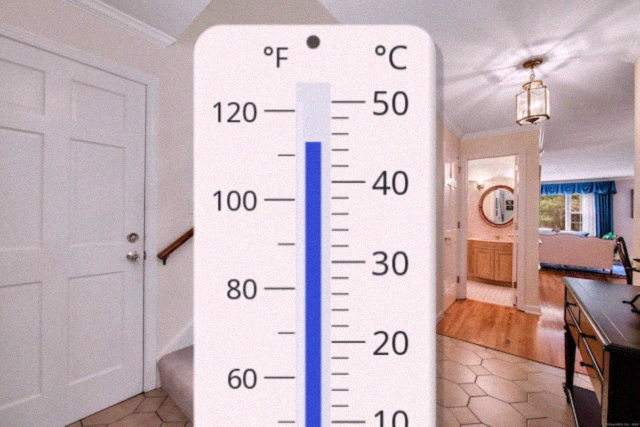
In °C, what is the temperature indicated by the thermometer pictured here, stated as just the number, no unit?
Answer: 45
